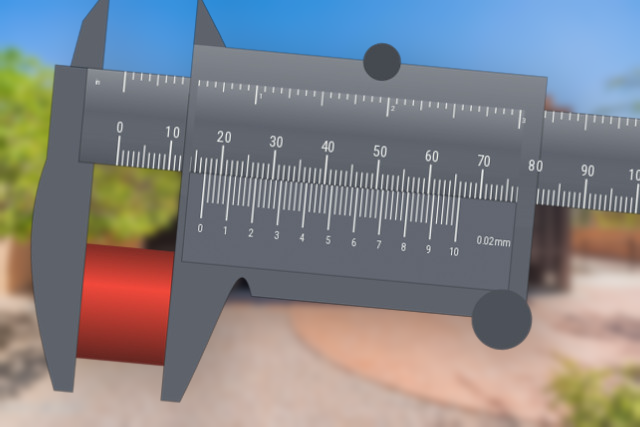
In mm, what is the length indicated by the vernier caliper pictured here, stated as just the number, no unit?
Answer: 17.0
